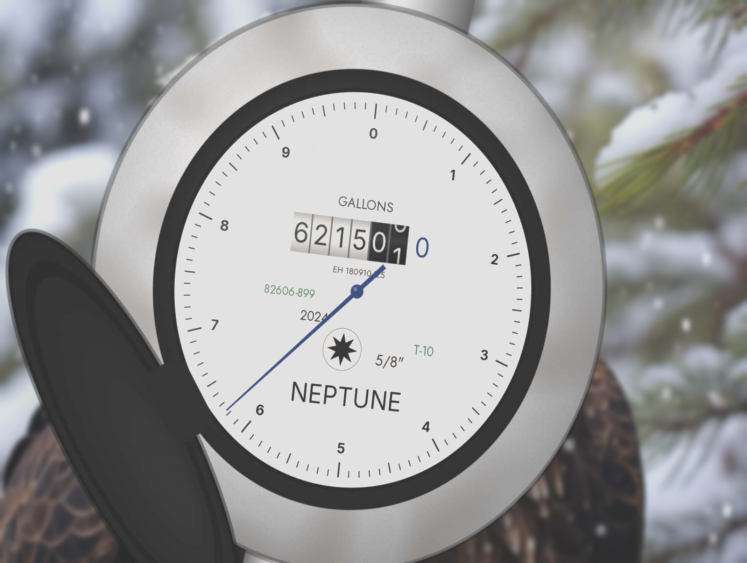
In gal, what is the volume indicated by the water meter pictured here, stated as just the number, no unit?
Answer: 6215006.2
